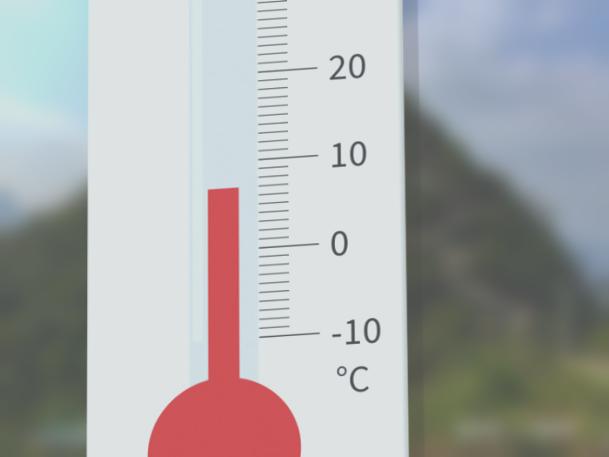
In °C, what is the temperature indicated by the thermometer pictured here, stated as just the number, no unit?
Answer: 7
